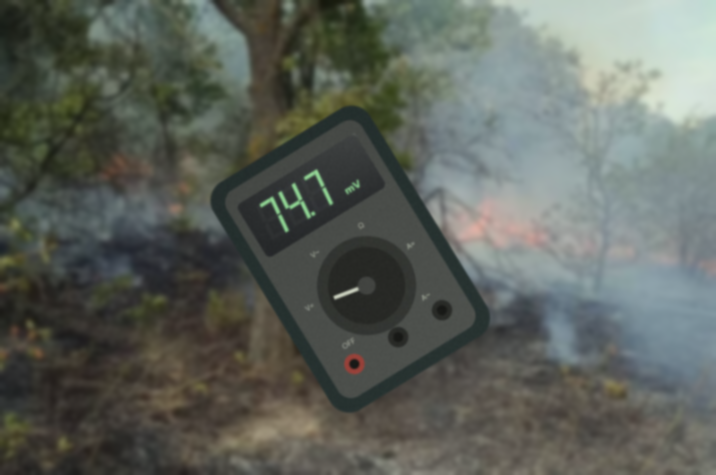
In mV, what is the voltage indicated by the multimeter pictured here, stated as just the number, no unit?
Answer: 74.7
